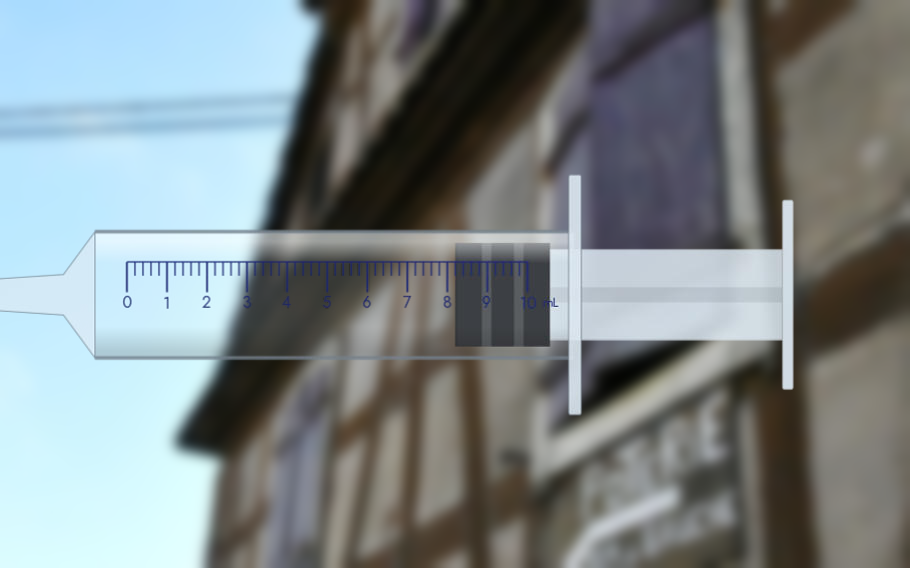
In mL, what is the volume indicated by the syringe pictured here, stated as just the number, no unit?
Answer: 8.2
